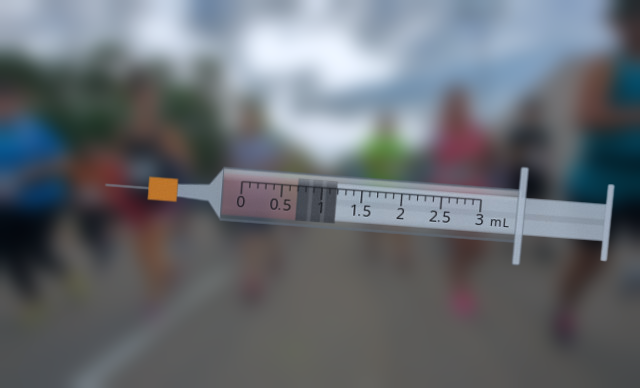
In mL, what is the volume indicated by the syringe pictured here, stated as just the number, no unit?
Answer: 0.7
